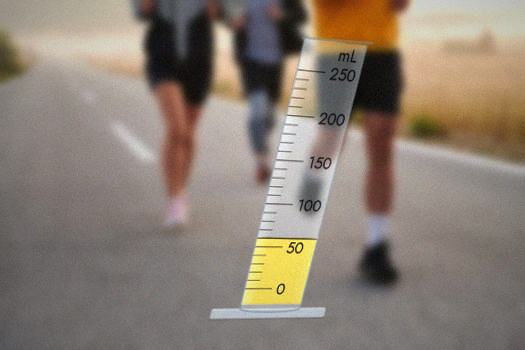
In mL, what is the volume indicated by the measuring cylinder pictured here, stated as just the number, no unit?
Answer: 60
